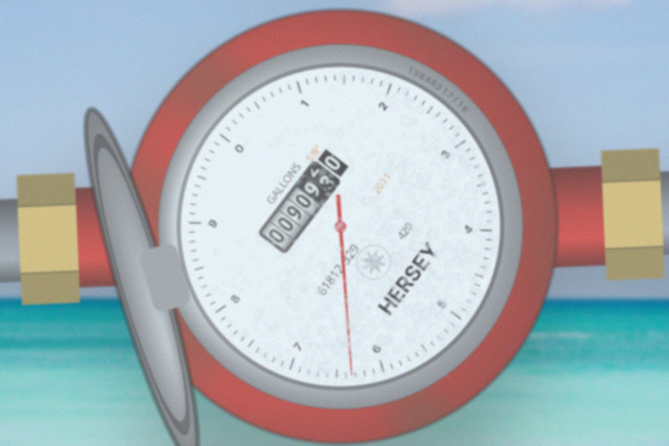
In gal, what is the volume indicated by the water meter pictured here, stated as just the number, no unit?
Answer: 90926.3
